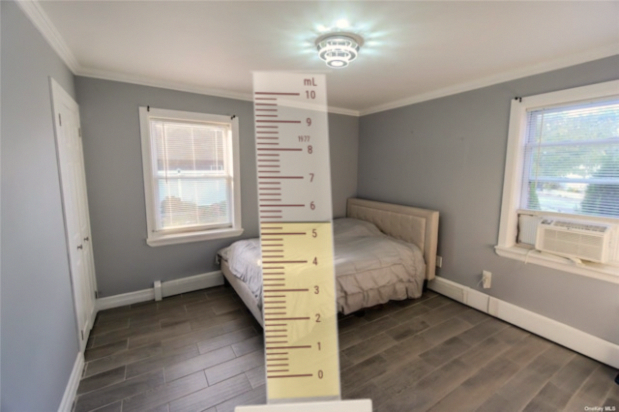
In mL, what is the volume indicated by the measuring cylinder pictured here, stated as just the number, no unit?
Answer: 5.4
